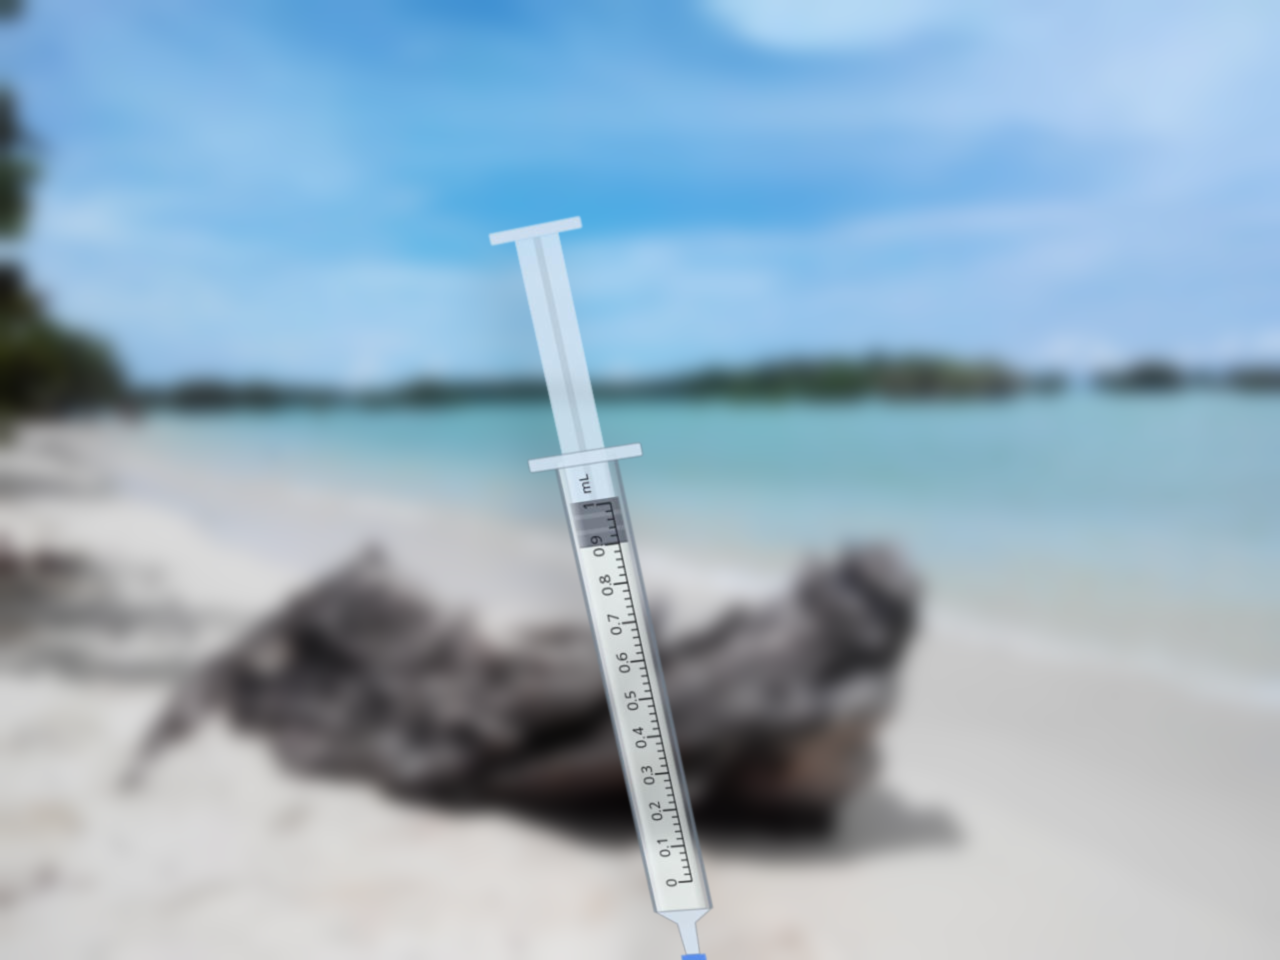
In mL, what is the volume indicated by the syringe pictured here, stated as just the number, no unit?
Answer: 0.9
